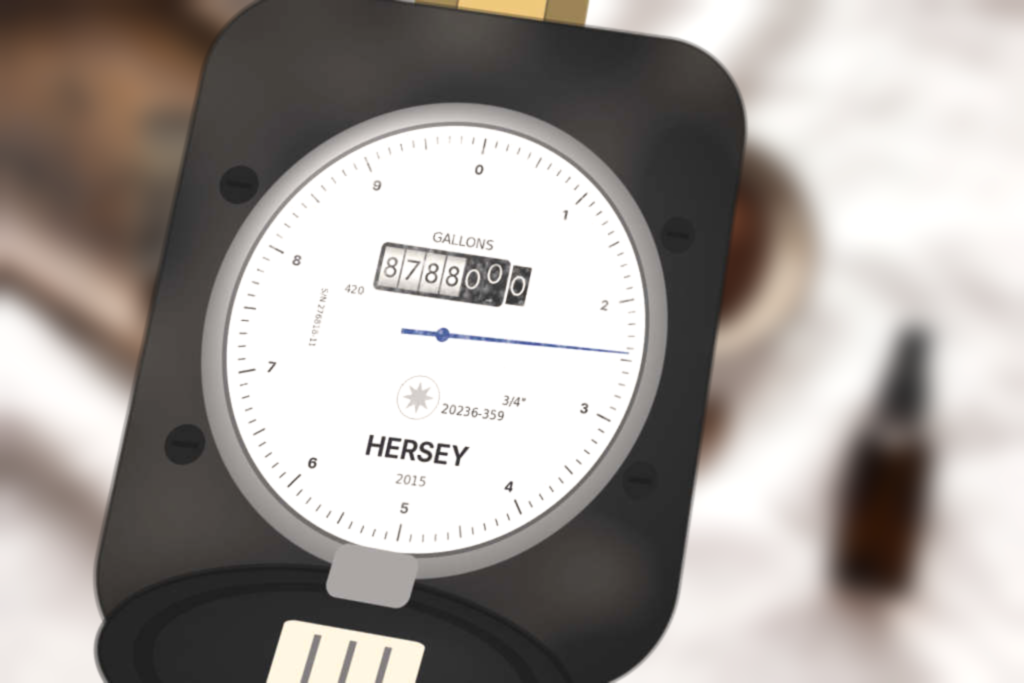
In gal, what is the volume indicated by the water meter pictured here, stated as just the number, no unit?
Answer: 8788002.4
